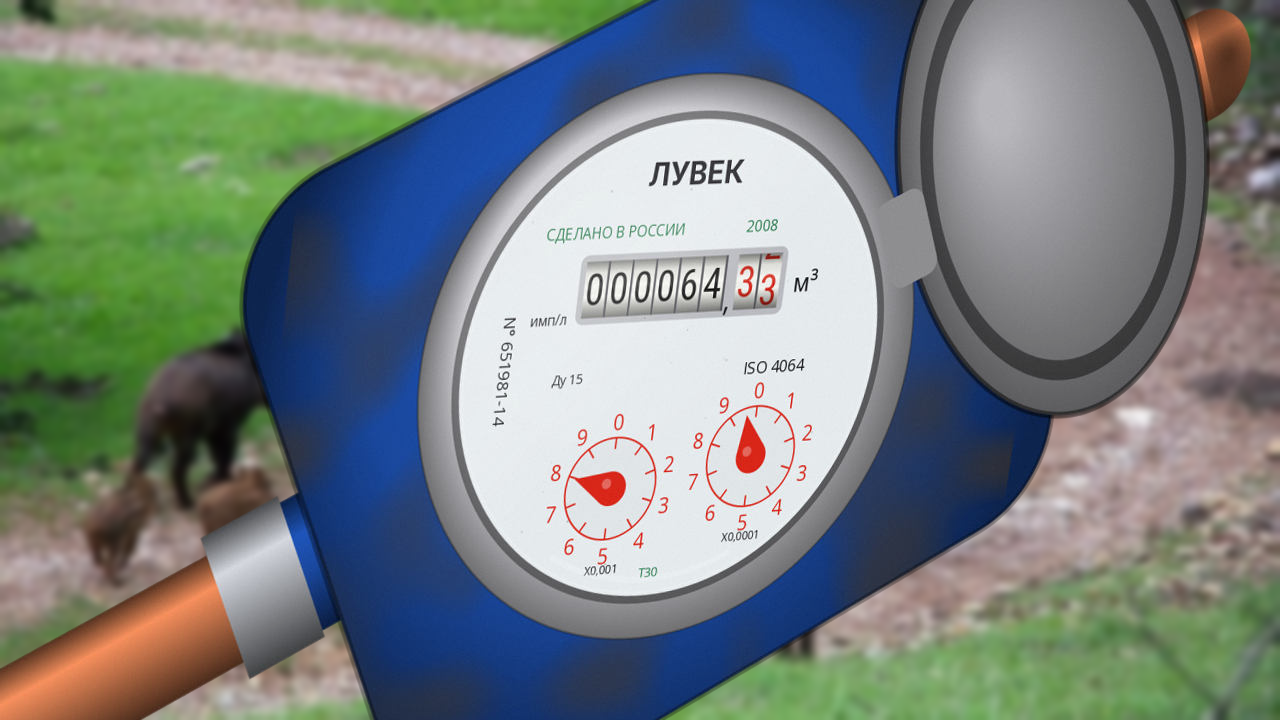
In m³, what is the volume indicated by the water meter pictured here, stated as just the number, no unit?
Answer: 64.3279
